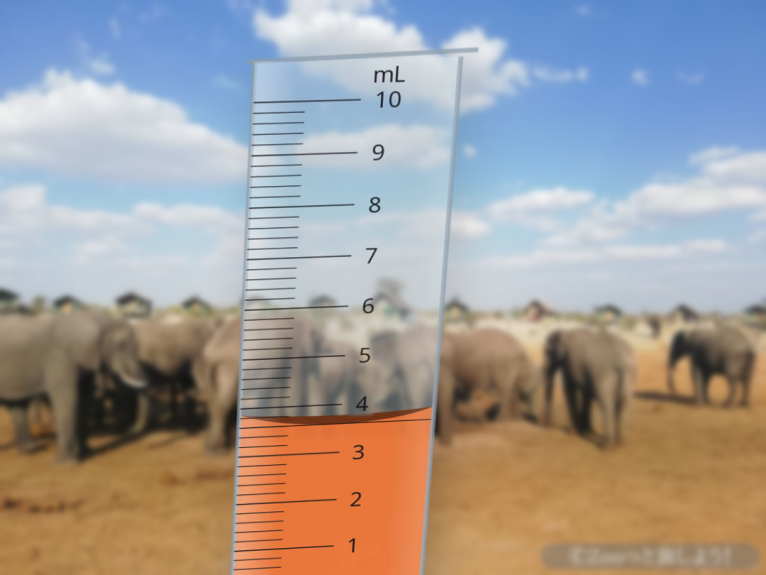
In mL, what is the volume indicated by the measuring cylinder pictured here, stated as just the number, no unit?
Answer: 3.6
